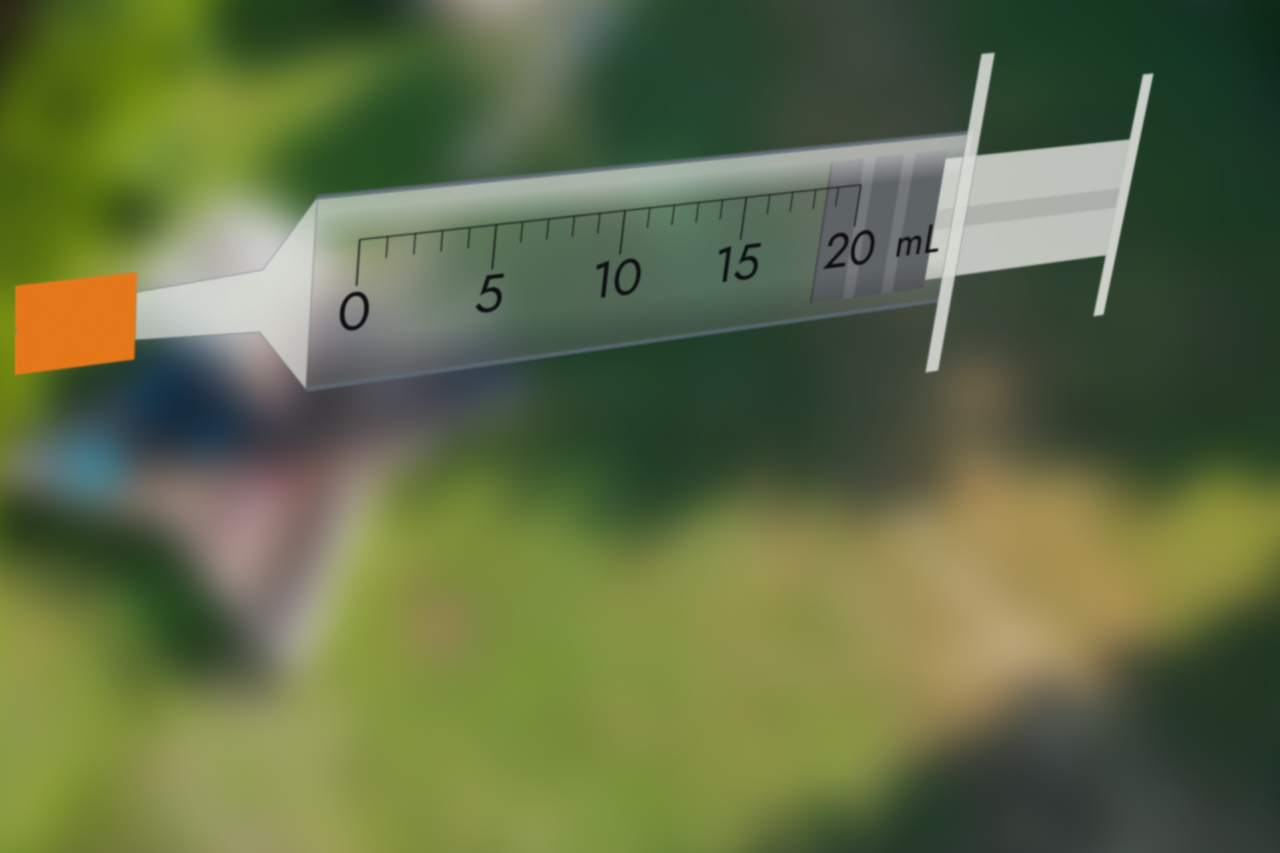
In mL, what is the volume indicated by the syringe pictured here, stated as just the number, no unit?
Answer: 18.5
